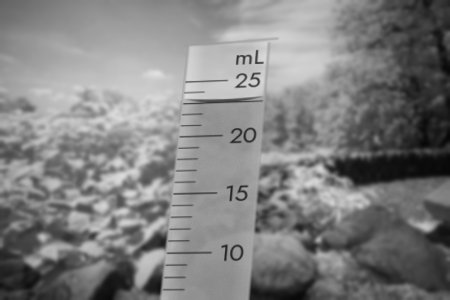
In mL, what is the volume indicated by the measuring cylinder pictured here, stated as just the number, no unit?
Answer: 23
